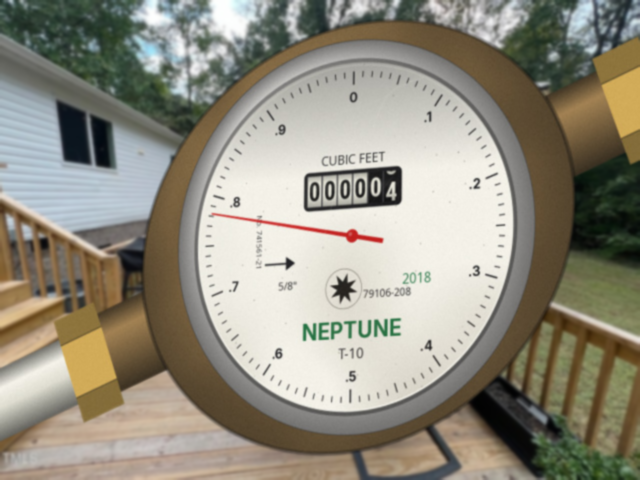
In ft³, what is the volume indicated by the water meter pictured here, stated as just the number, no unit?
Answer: 3.78
